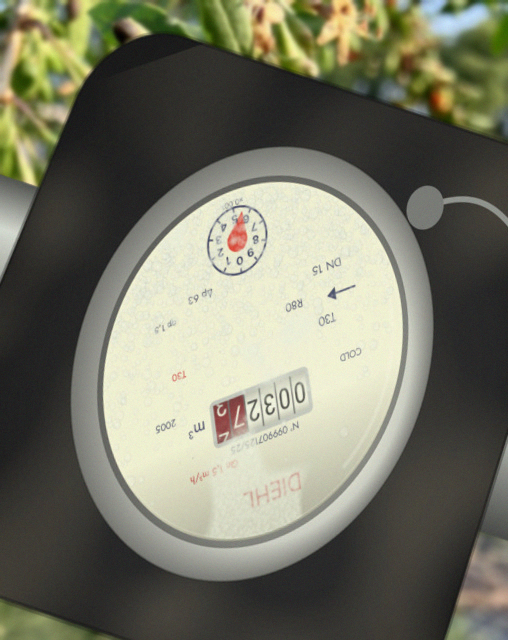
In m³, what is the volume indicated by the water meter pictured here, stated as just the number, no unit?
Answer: 32.725
